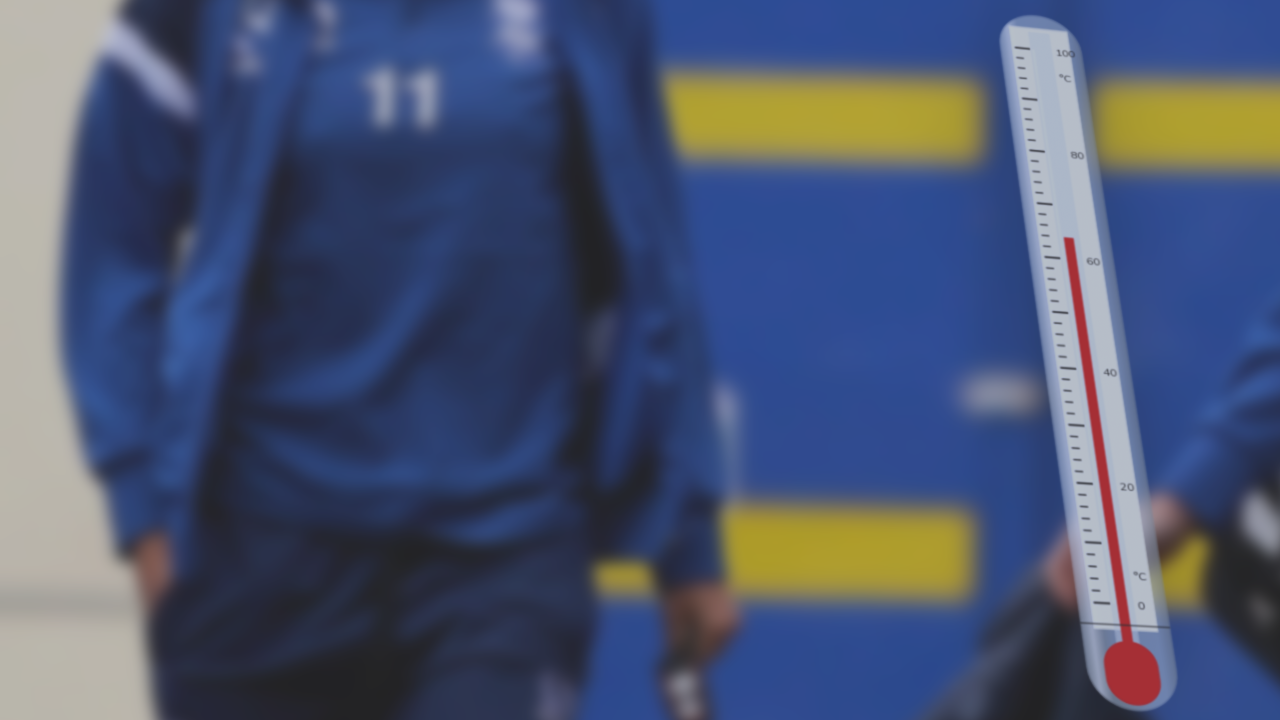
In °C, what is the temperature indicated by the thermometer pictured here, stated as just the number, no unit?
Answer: 64
